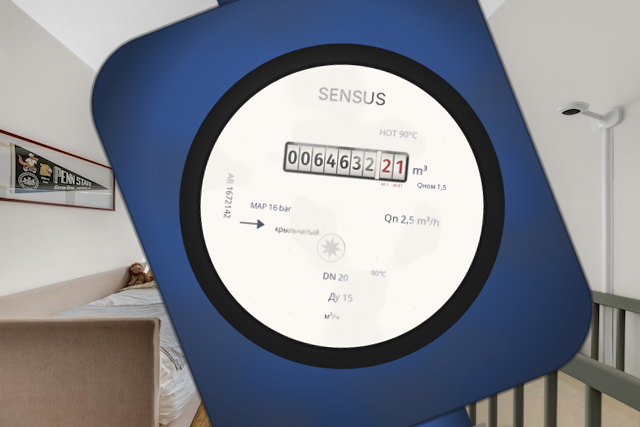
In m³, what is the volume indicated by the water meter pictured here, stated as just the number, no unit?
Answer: 64632.21
